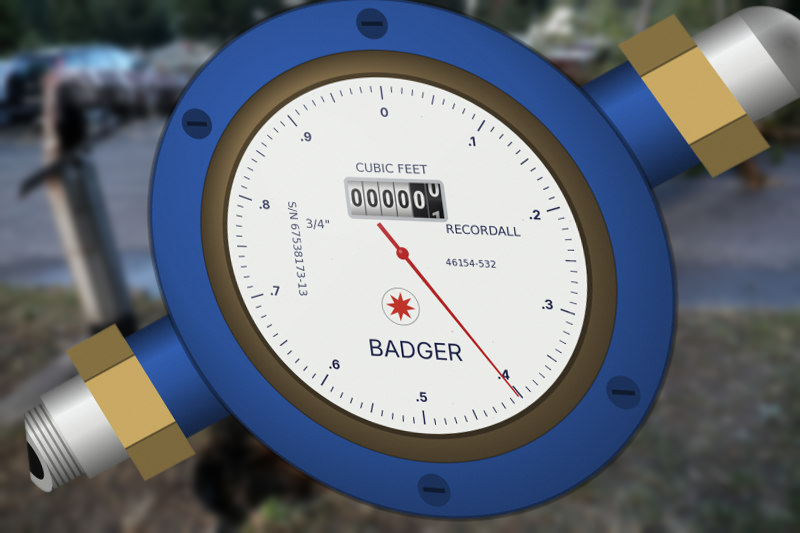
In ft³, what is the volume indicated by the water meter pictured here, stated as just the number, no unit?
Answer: 0.40
